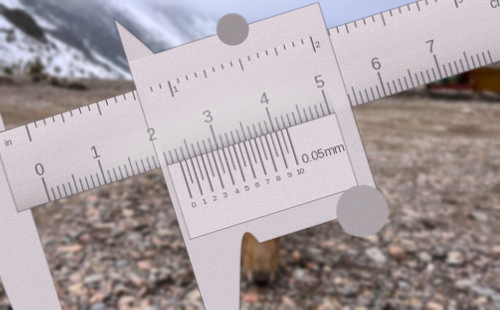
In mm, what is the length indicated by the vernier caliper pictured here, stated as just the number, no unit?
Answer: 23.2
